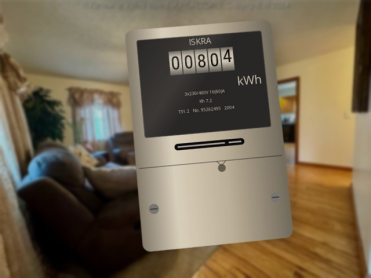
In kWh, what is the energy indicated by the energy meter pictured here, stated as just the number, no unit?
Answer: 804
